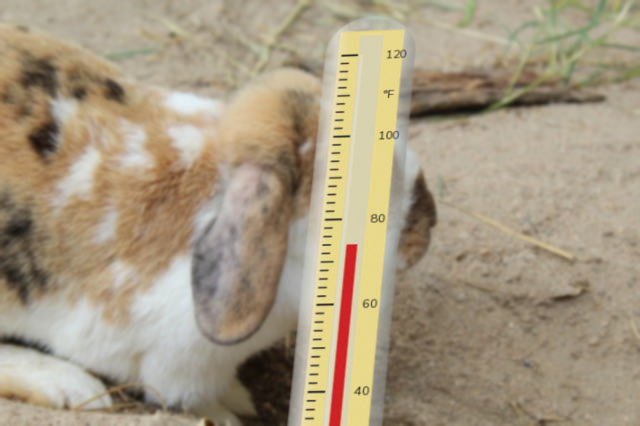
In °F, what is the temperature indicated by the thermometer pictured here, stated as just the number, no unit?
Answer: 74
